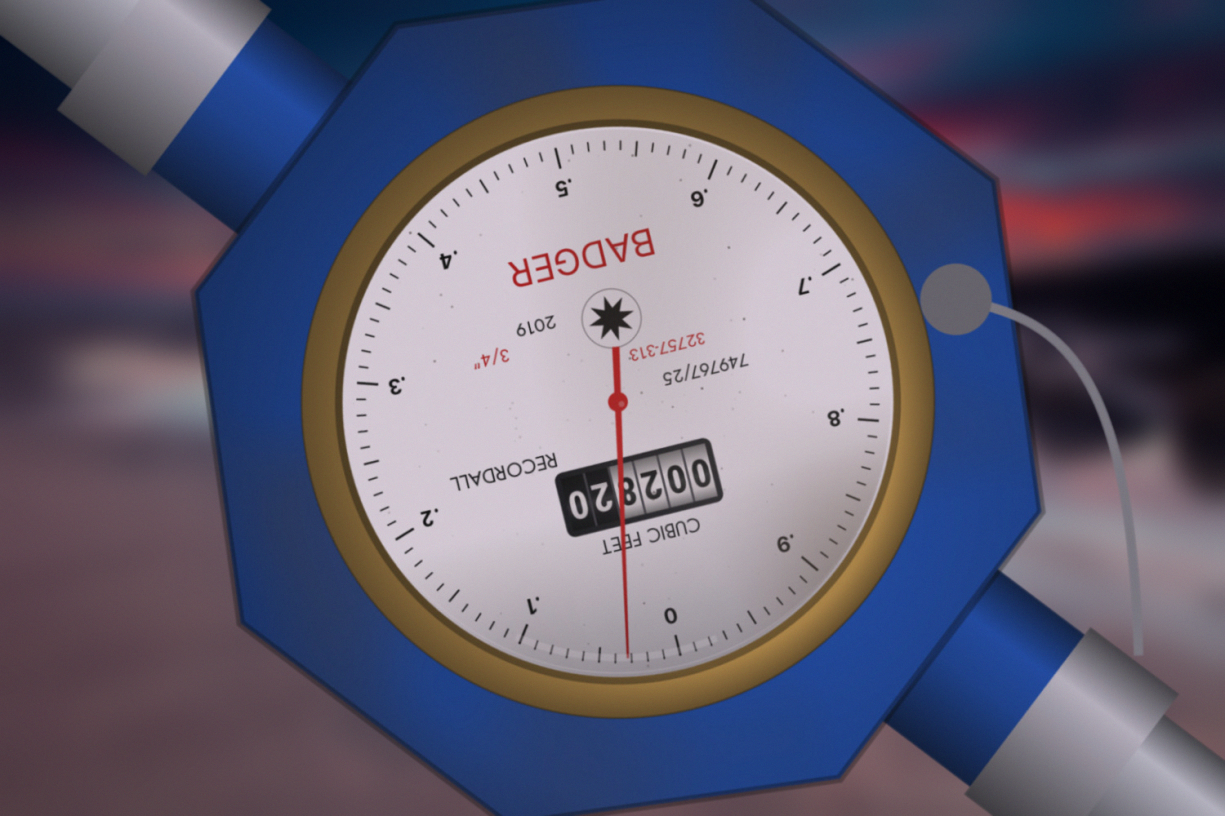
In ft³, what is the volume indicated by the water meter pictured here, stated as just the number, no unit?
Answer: 2820.03
